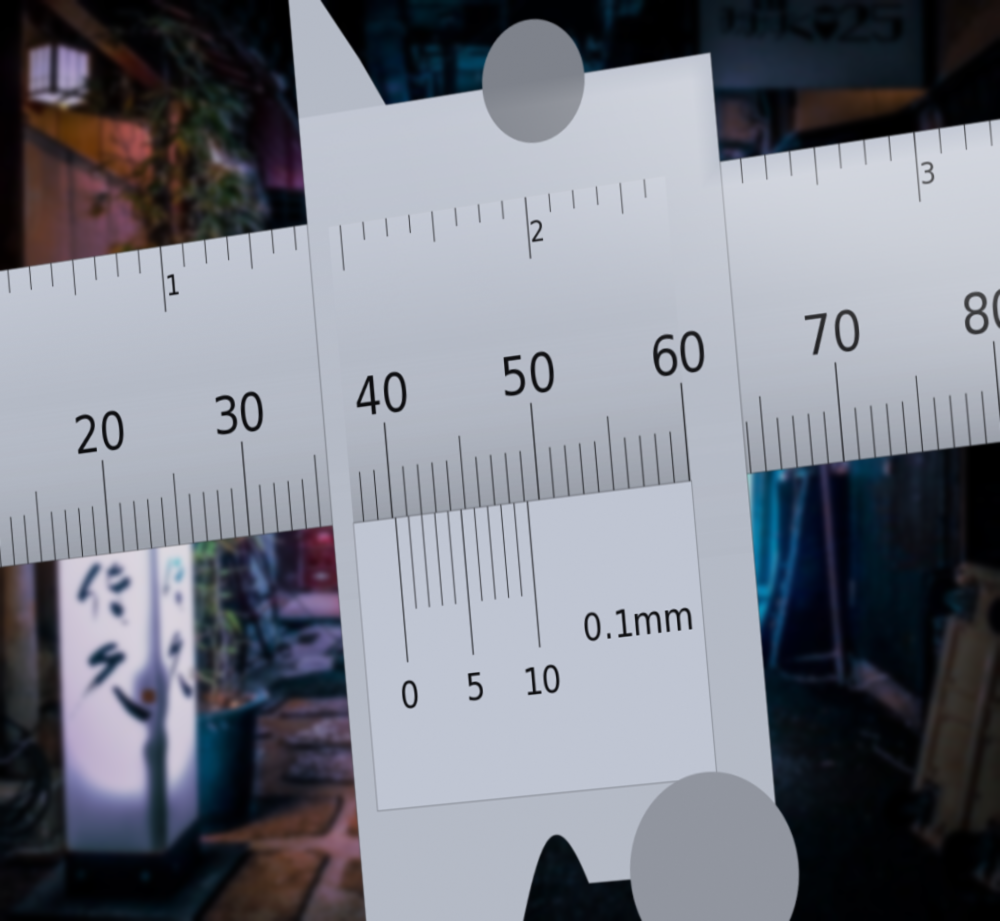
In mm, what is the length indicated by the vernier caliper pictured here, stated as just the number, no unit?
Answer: 40.2
